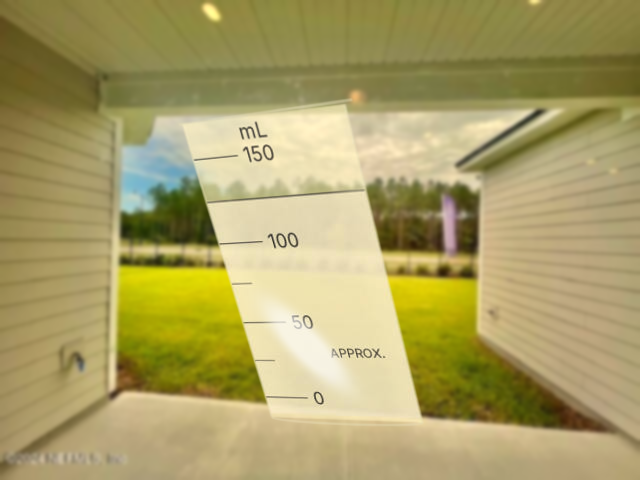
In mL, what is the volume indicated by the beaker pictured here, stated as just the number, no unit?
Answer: 125
